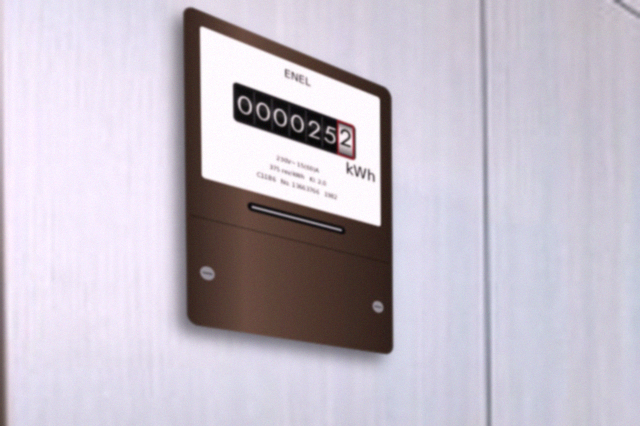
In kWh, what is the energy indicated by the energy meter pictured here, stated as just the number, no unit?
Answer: 25.2
